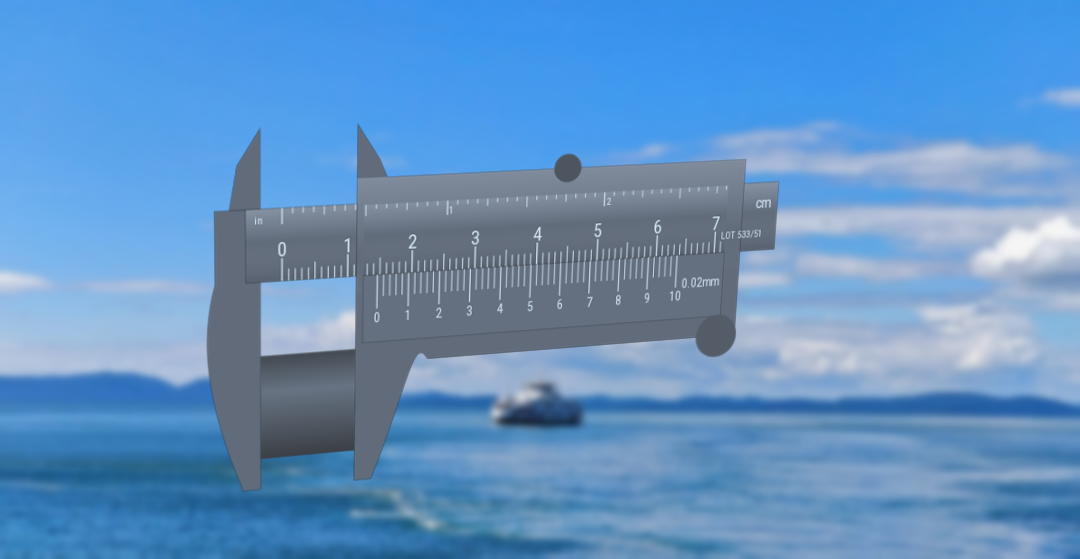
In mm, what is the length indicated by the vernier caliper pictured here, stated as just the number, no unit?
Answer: 14.6
